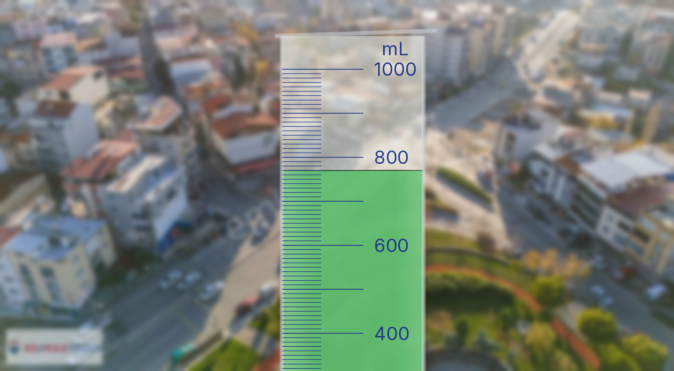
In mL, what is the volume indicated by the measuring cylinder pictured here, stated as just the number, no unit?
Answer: 770
